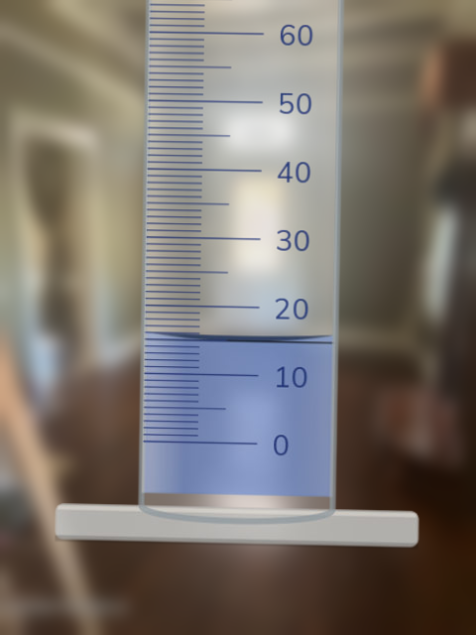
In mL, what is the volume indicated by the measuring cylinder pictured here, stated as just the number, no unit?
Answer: 15
